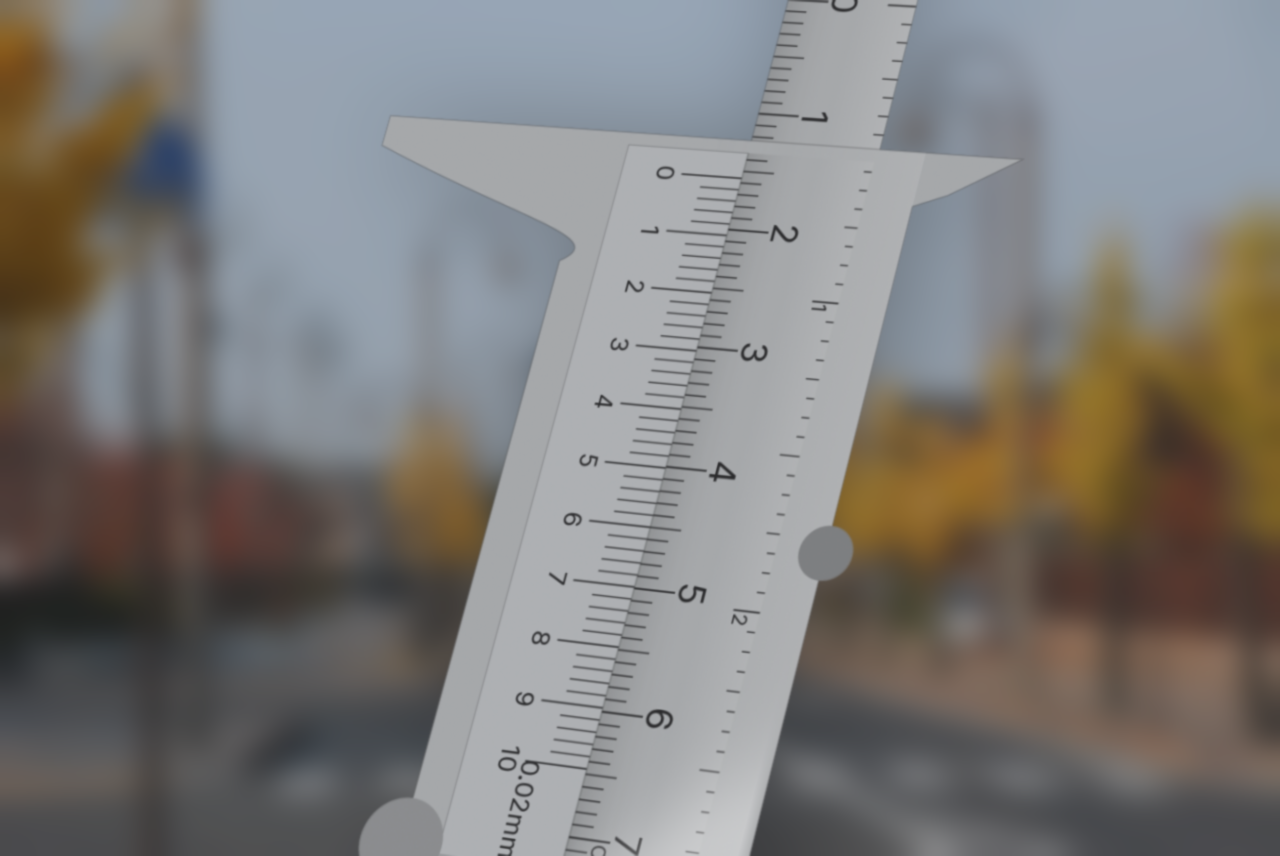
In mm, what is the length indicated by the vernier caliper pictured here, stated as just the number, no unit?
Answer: 15.6
